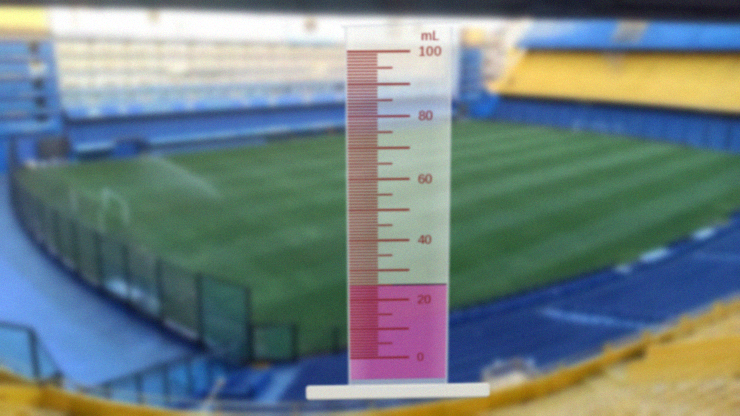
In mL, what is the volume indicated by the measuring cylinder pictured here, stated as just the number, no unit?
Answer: 25
